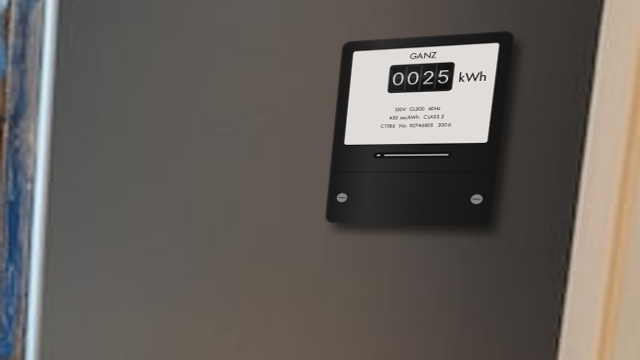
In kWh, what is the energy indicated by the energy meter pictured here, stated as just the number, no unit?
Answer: 25
